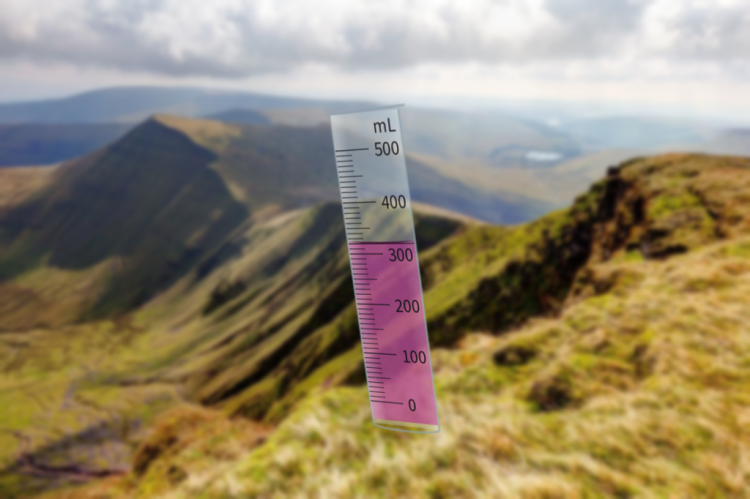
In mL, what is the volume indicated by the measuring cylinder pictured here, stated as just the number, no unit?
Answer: 320
